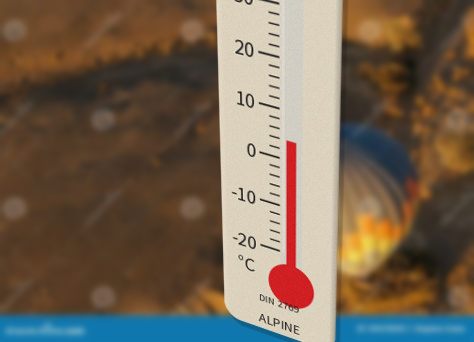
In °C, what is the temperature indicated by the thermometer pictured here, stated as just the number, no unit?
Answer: 4
